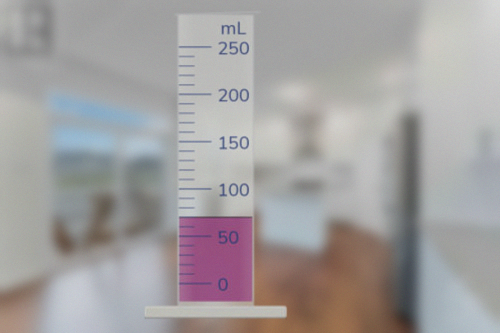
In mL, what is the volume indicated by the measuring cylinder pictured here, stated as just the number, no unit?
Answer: 70
